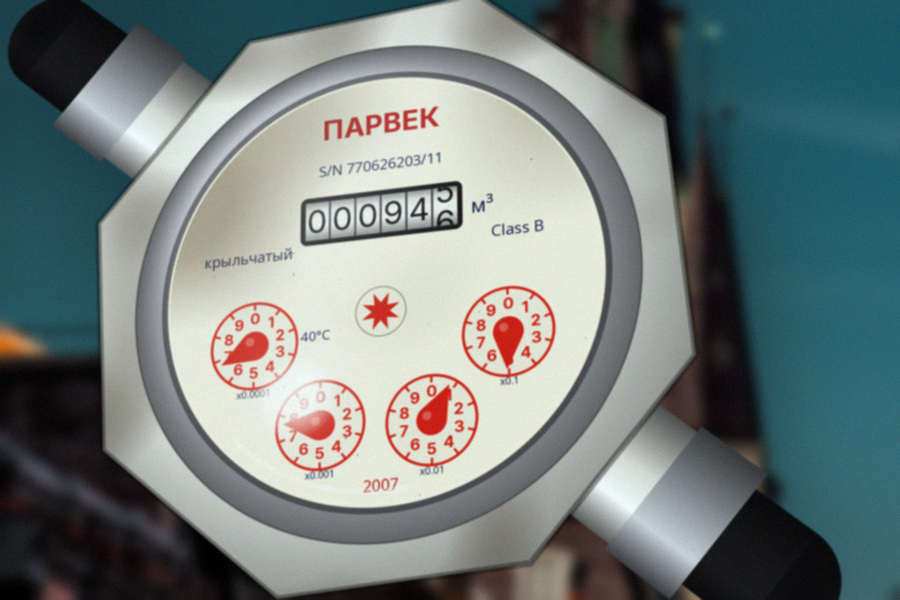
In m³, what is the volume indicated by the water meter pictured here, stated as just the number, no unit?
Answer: 945.5076
